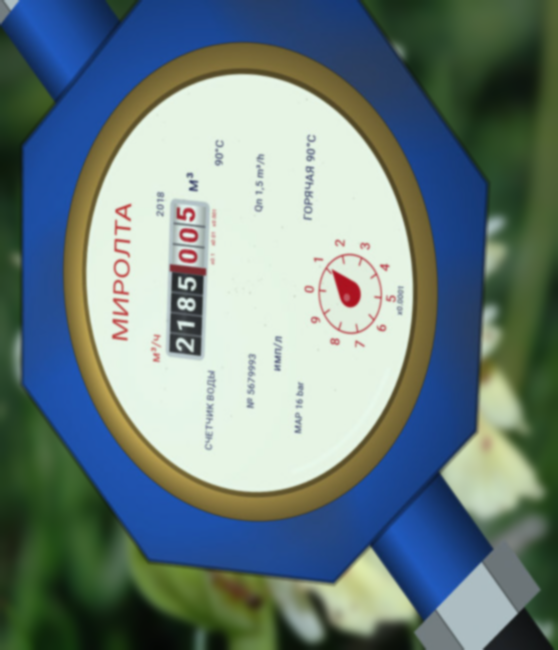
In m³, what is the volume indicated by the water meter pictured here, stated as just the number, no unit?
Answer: 2185.0051
